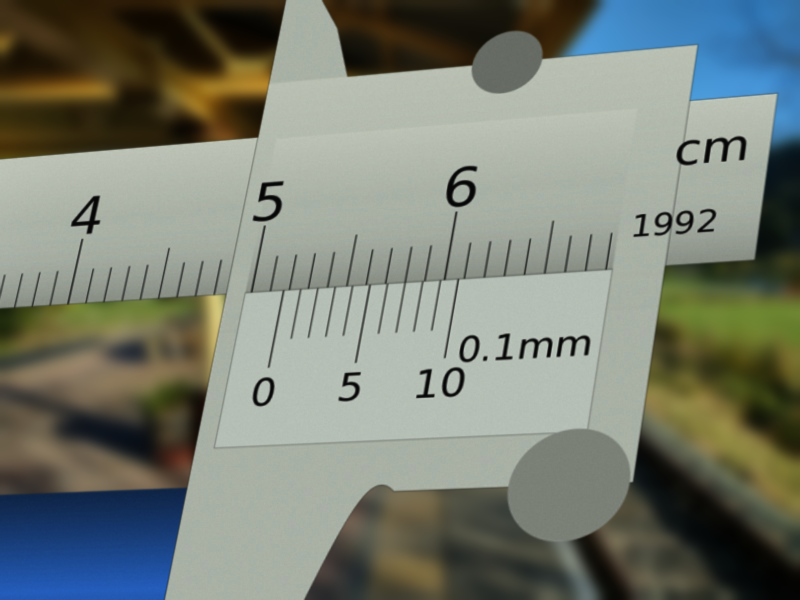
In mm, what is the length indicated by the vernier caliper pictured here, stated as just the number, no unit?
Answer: 51.7
